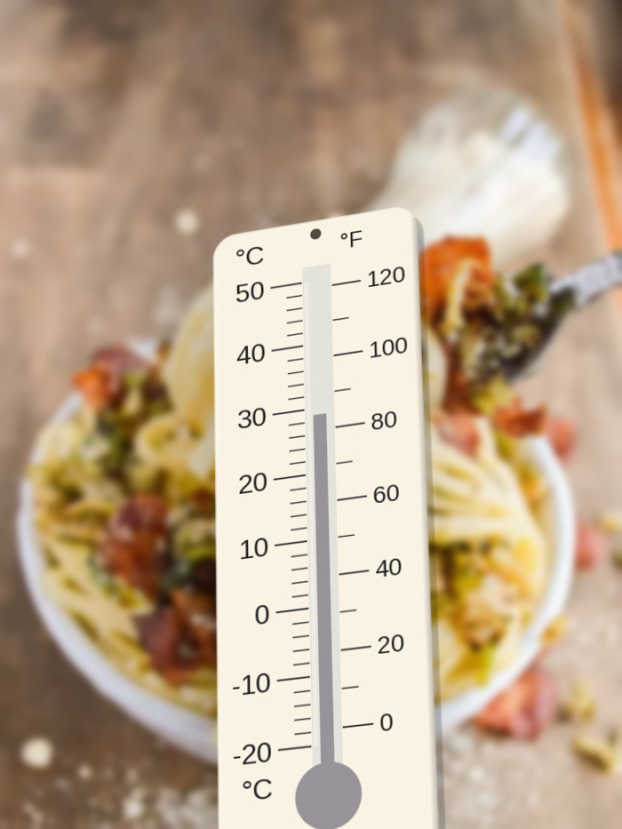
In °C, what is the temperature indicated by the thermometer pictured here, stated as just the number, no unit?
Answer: 29
